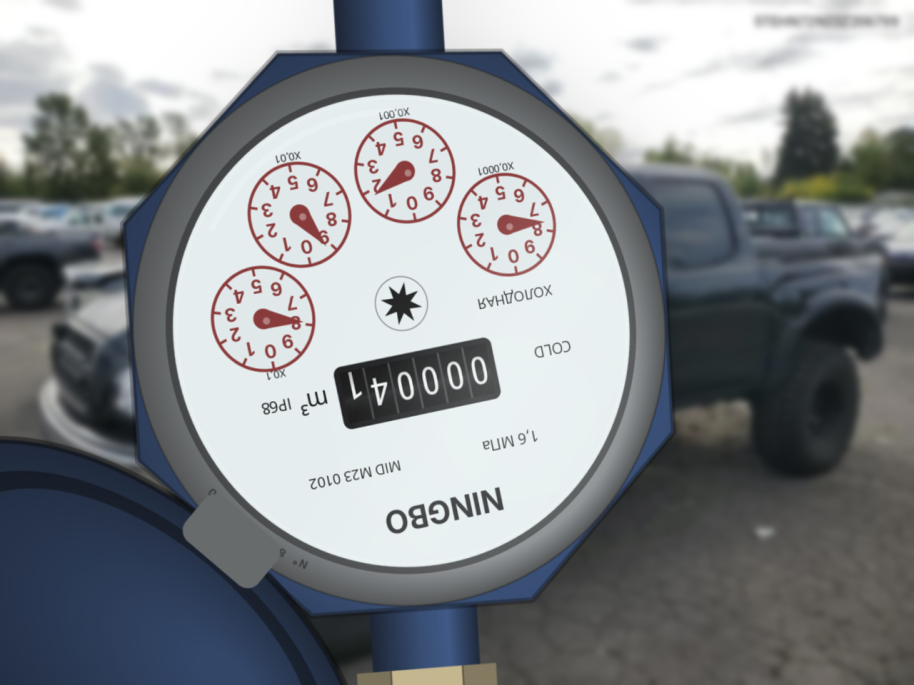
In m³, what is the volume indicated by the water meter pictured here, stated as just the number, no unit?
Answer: 40.7917
